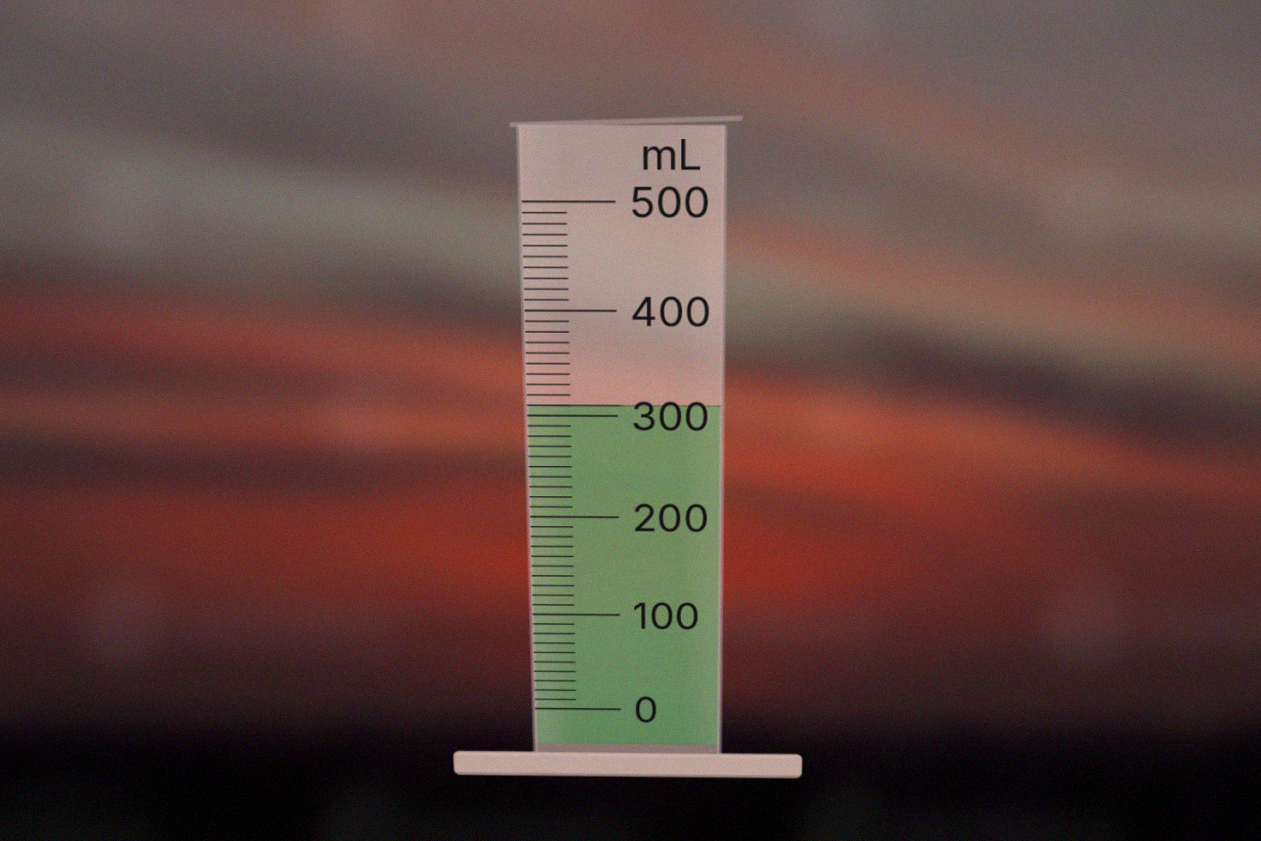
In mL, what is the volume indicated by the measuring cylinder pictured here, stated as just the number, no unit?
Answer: 310
